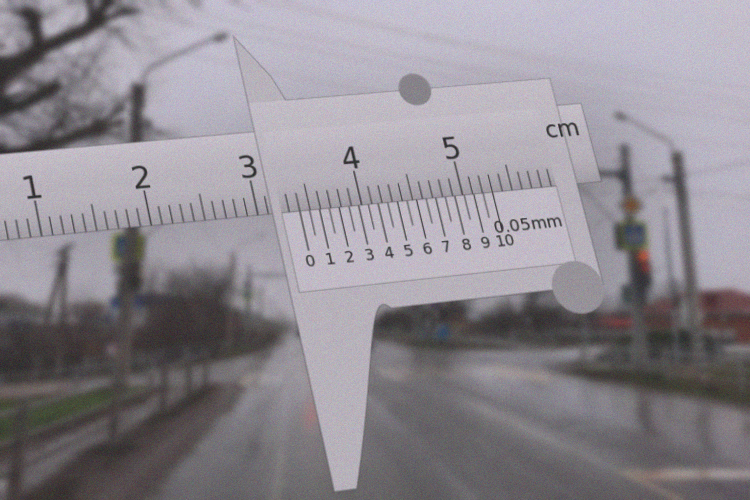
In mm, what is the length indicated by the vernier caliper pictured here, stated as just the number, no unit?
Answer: 34.0
